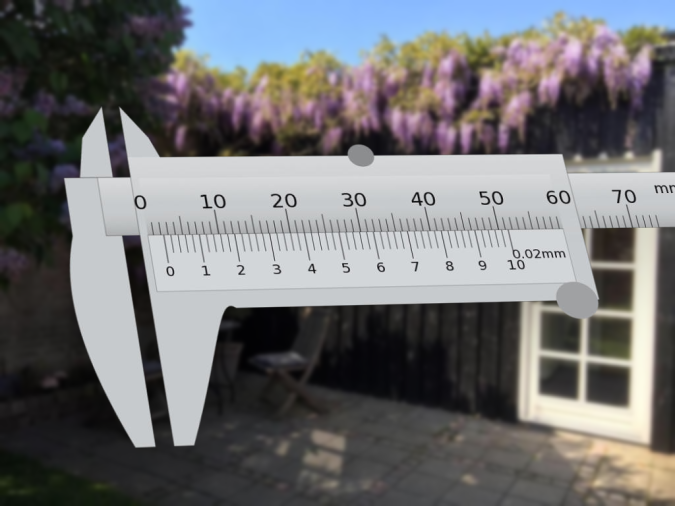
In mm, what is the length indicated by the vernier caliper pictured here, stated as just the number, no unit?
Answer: 2.4
